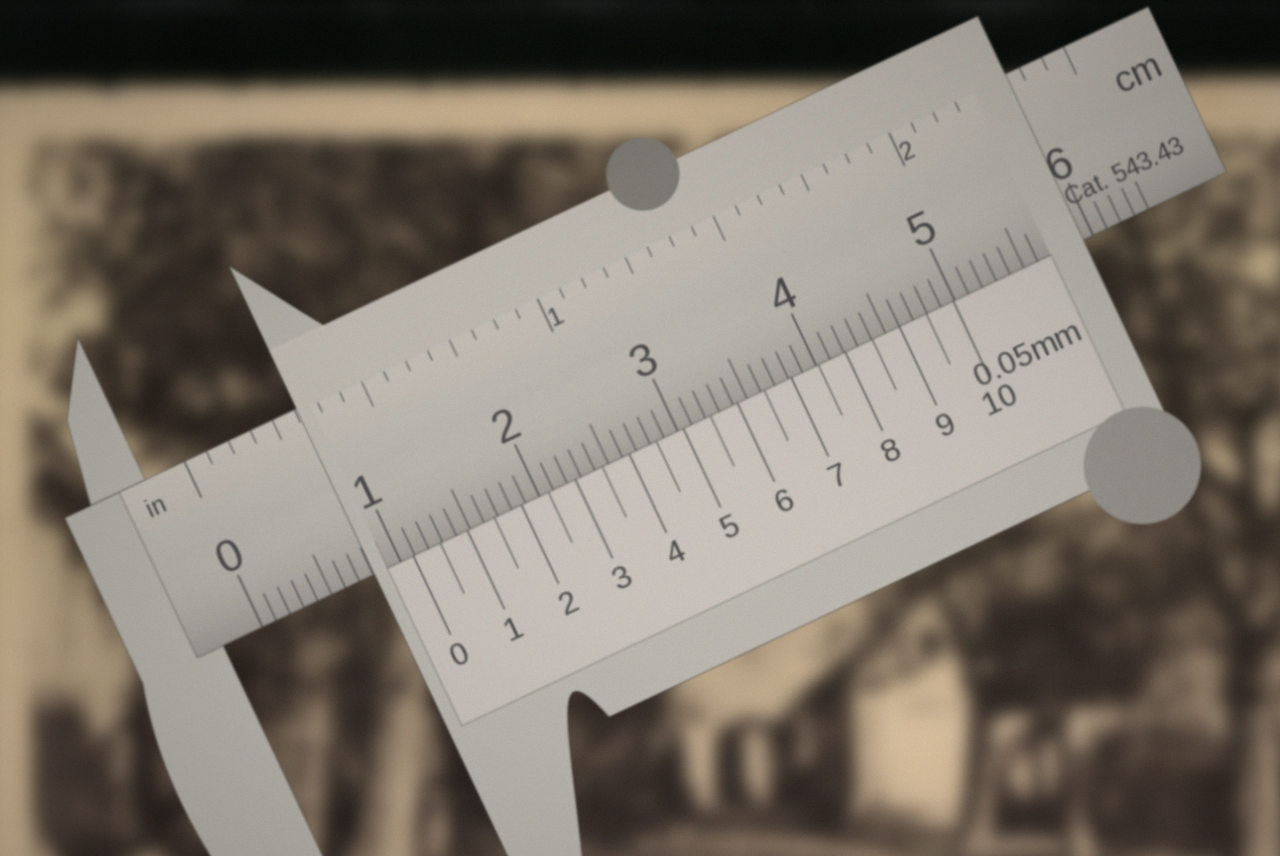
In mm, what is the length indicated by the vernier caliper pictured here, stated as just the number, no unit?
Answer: 10.9
